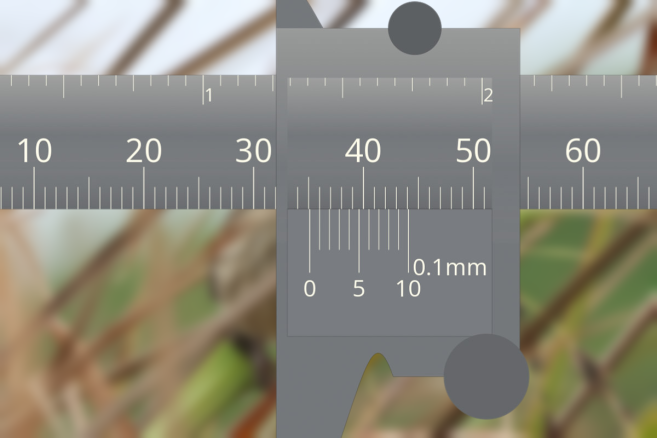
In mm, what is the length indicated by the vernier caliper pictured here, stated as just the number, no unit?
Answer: 35.1
